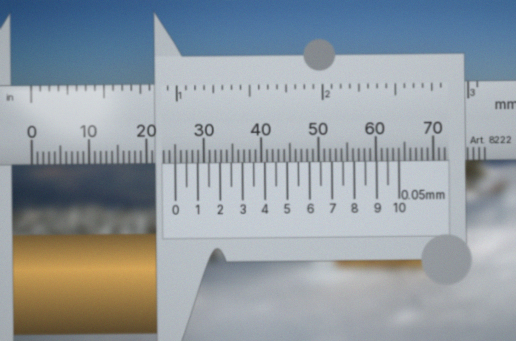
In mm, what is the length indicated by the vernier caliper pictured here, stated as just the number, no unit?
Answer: 25.0
